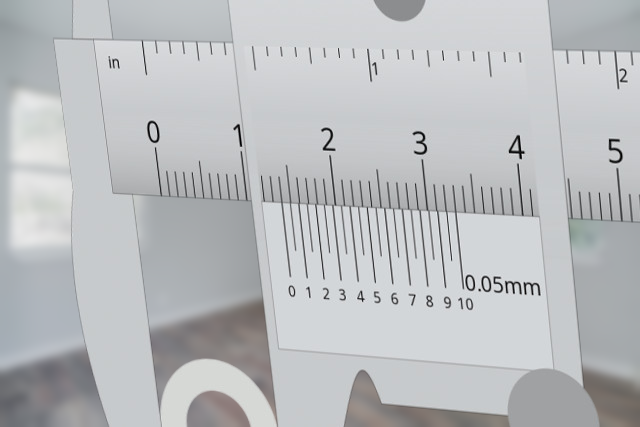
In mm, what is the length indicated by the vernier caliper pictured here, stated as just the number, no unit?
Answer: 14.0
